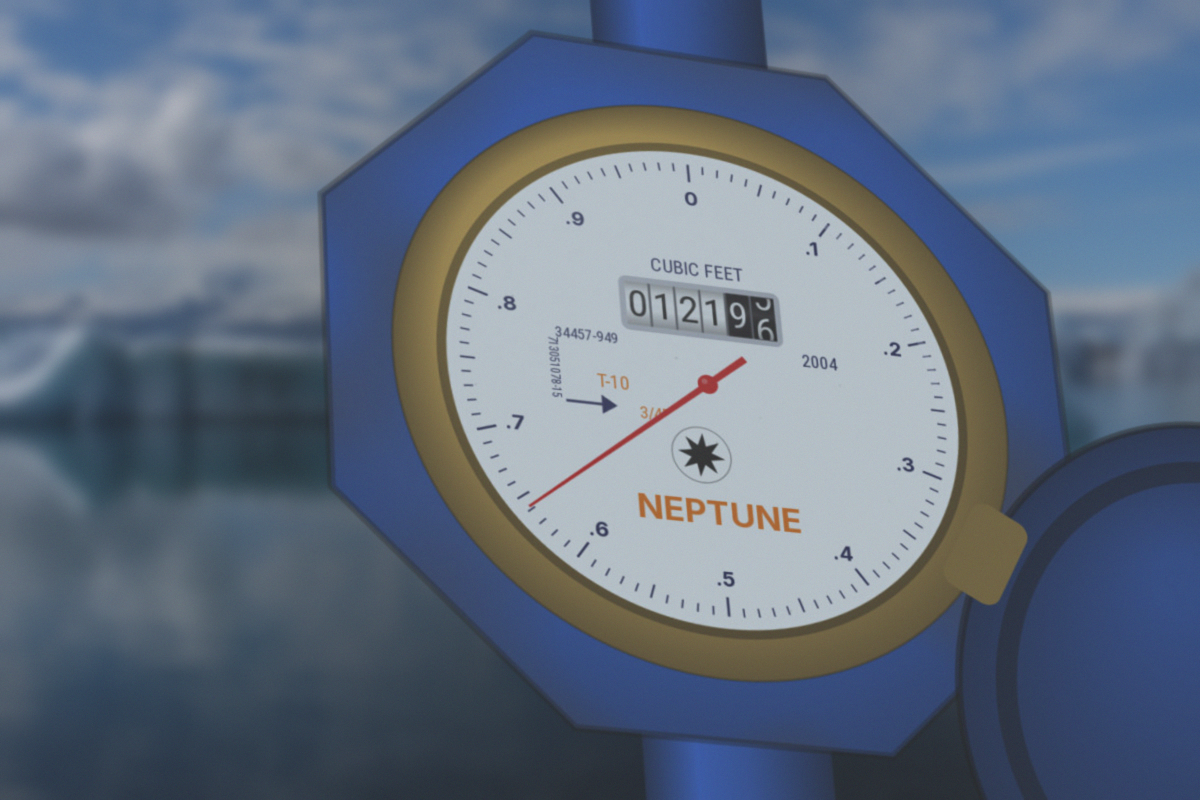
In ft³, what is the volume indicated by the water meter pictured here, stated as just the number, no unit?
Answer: 12195.64
